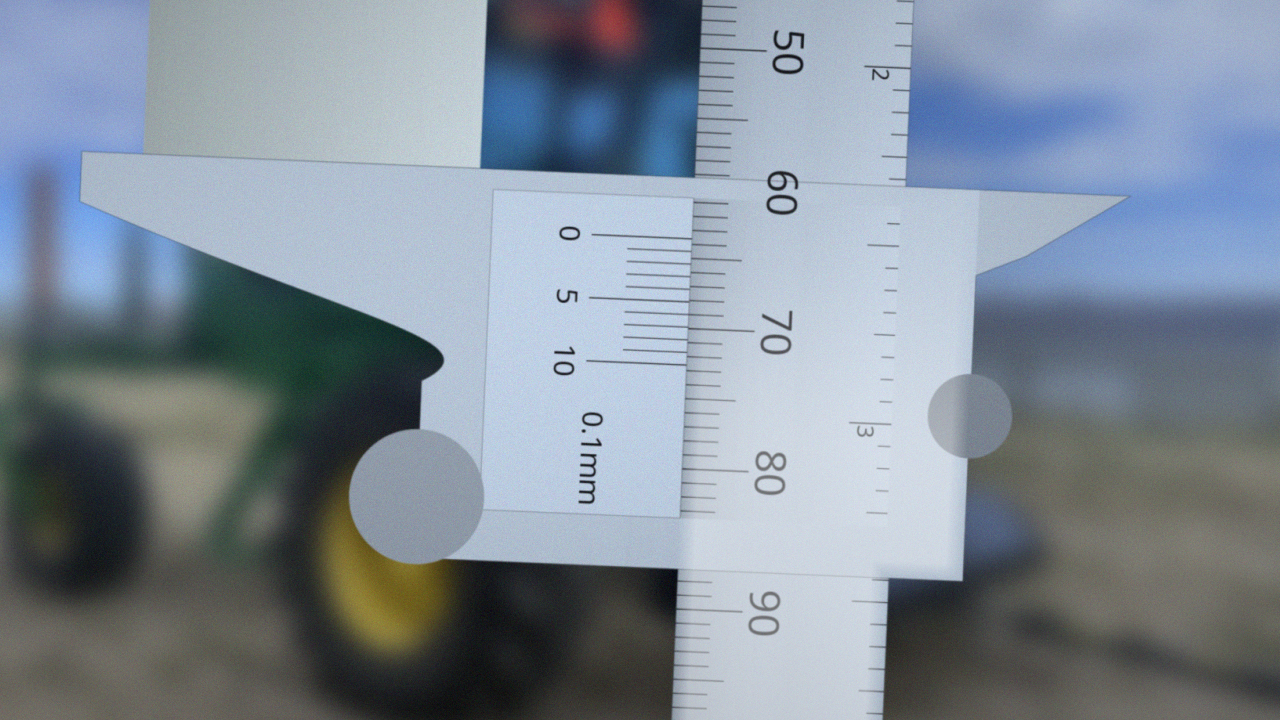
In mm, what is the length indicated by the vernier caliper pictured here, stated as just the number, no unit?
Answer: 63.6
